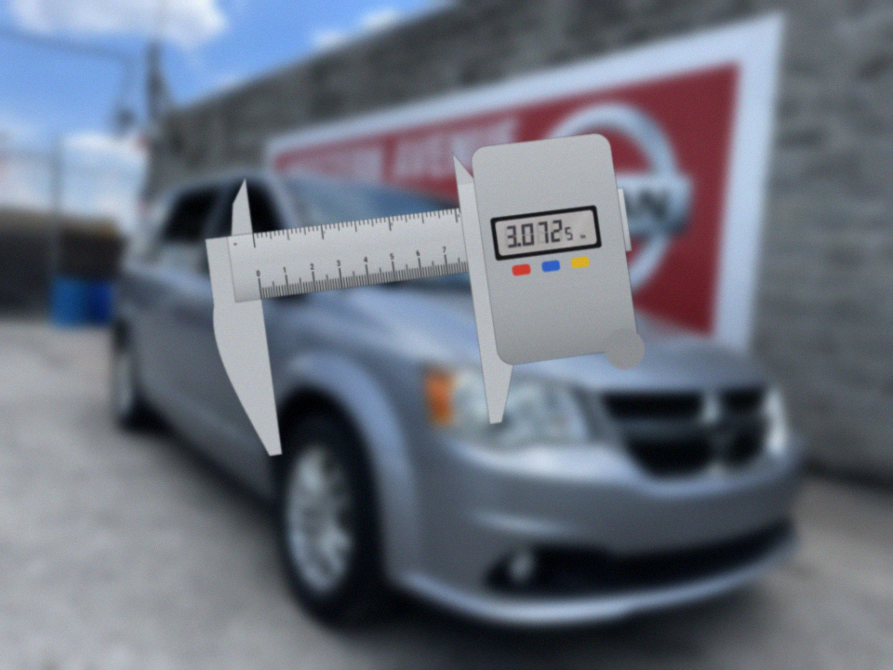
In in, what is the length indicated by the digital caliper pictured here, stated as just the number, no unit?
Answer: 3.0725
